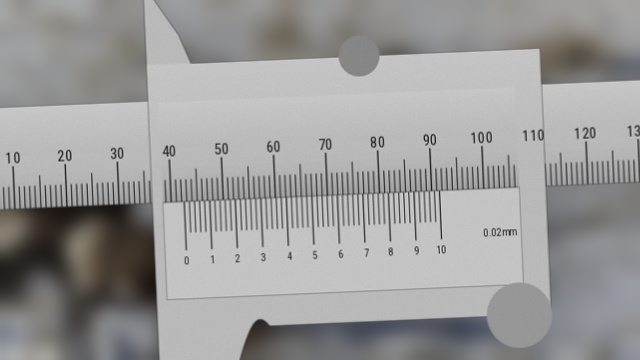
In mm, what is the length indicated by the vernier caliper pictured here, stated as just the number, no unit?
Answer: 42.5
